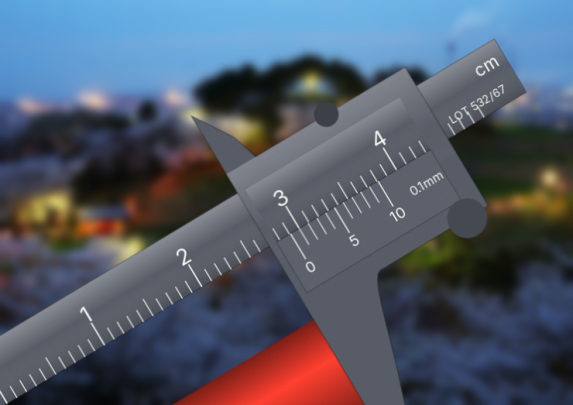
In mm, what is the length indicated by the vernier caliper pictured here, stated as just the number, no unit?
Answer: 29.1
